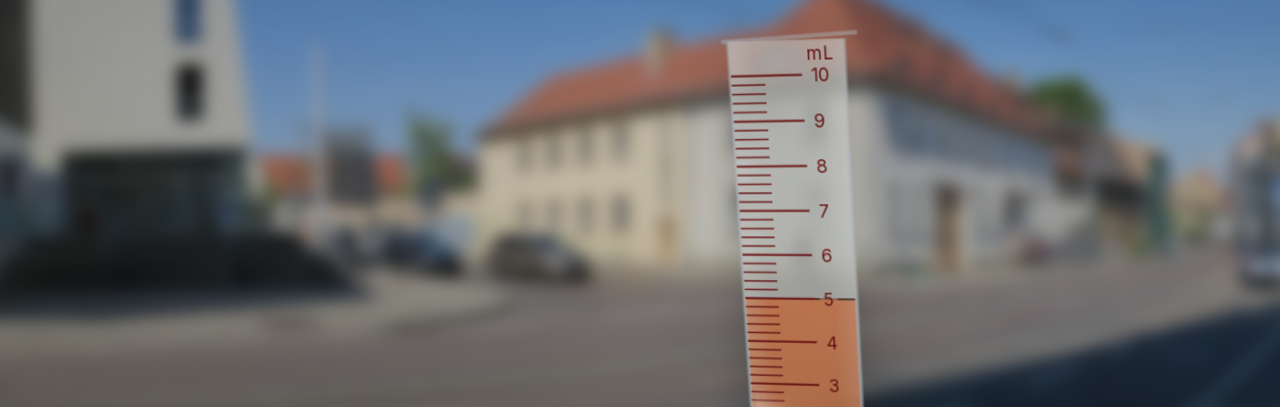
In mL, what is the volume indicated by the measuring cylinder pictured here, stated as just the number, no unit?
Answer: 5
